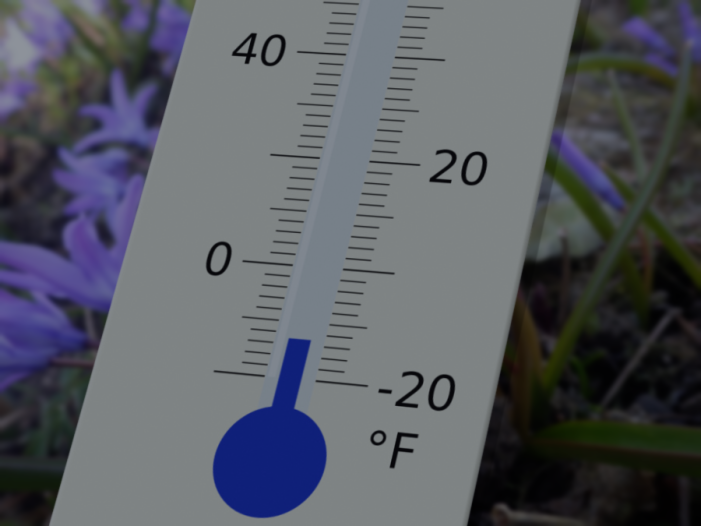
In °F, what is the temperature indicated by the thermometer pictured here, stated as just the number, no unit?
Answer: -13
